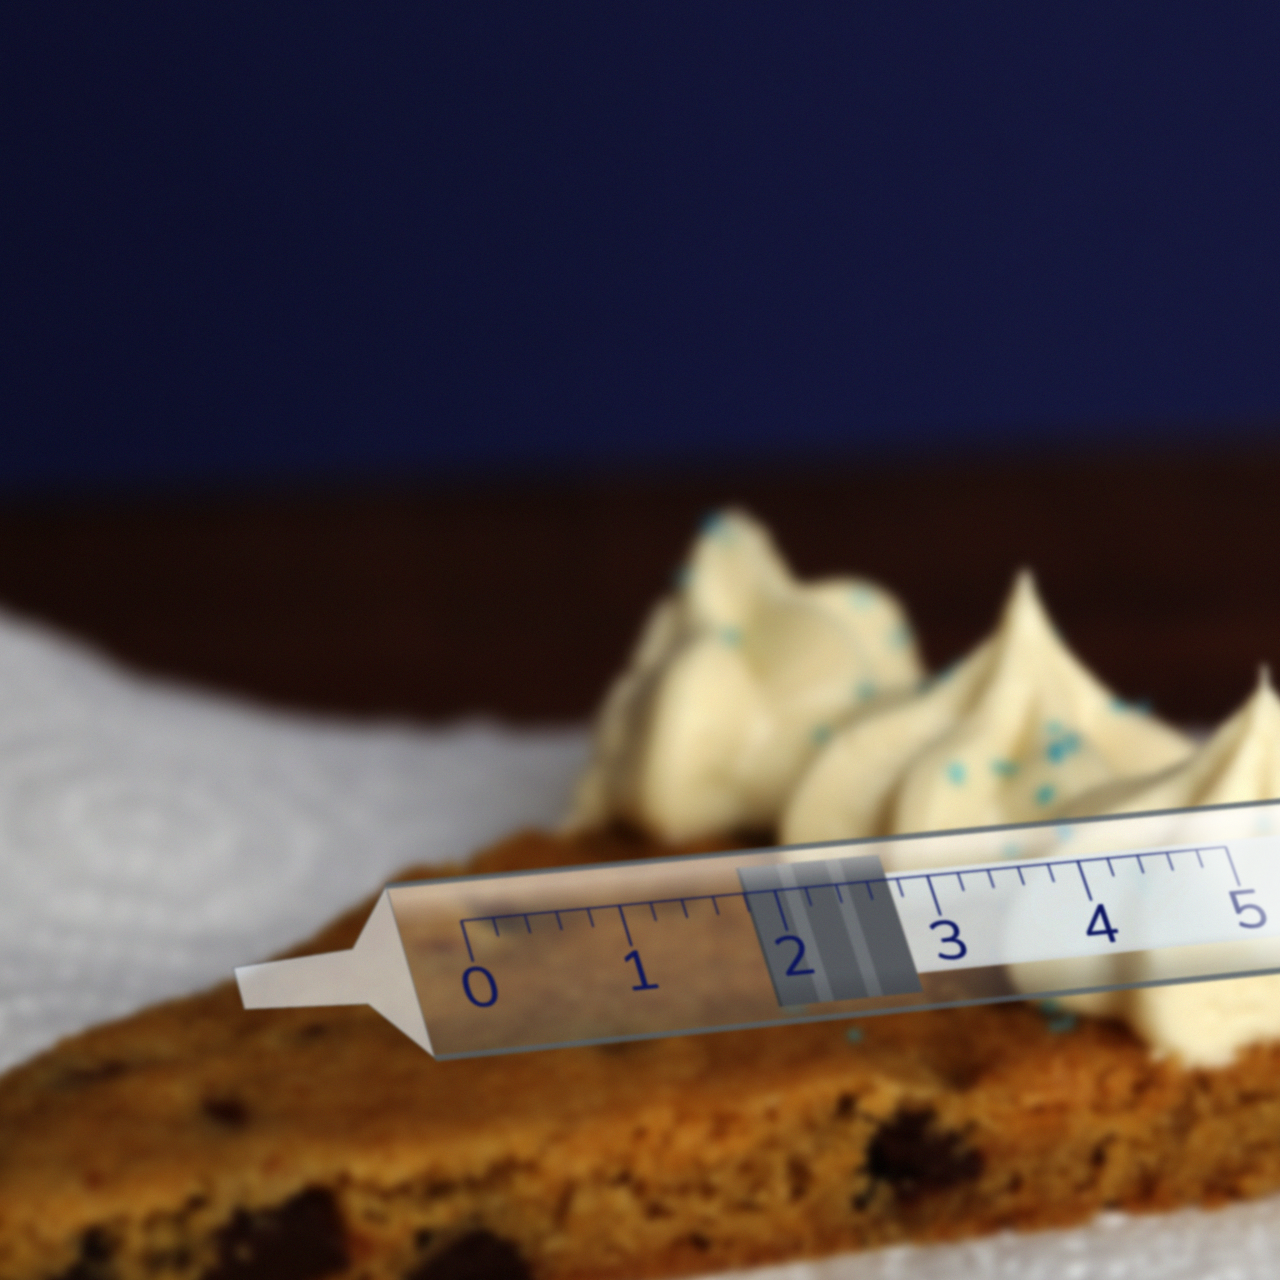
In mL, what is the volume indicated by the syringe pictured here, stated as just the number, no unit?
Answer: 1.8
